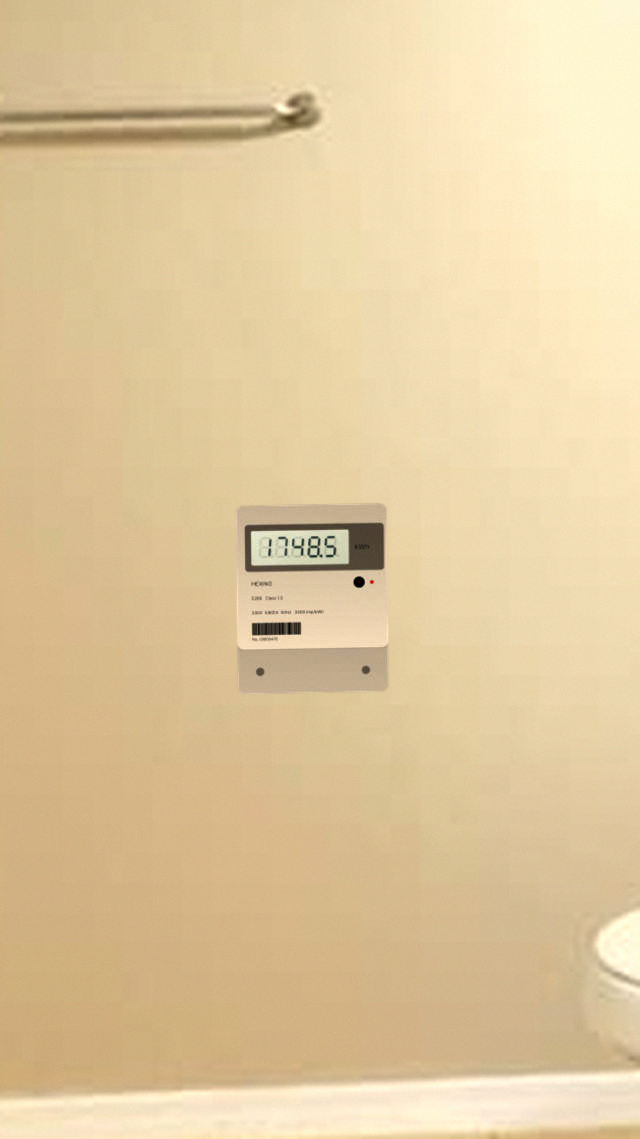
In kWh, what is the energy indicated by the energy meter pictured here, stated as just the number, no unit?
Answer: 1748.5
